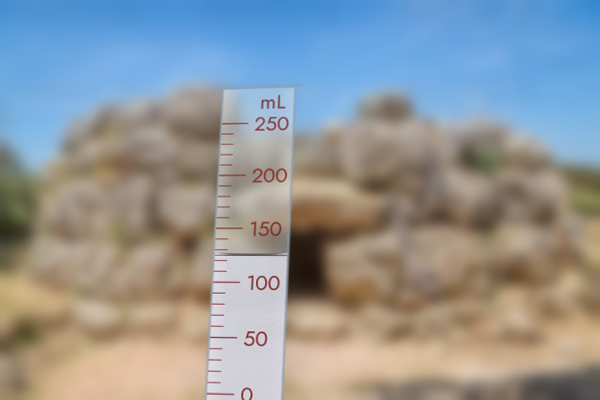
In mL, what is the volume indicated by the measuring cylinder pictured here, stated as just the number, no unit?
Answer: 125
